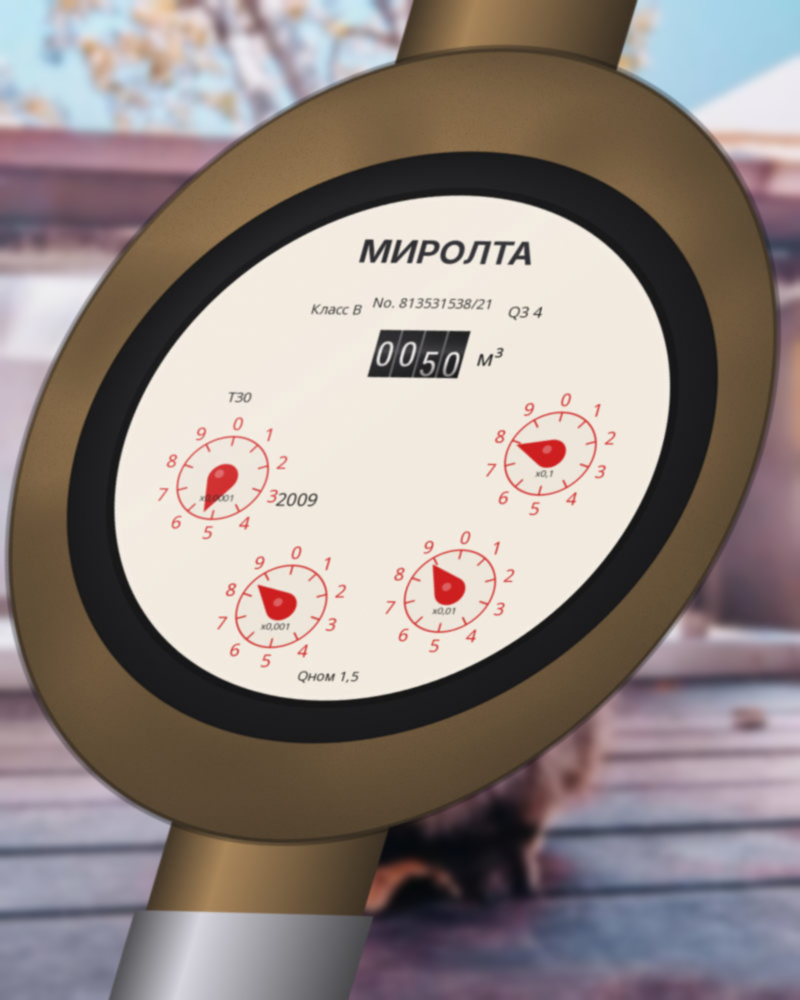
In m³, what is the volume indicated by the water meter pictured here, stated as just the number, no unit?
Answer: 49.7885
